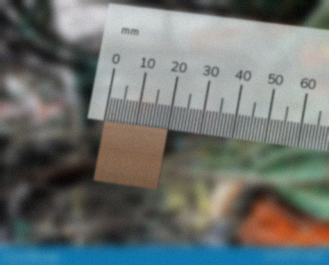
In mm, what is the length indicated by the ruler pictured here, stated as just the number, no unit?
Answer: 20
